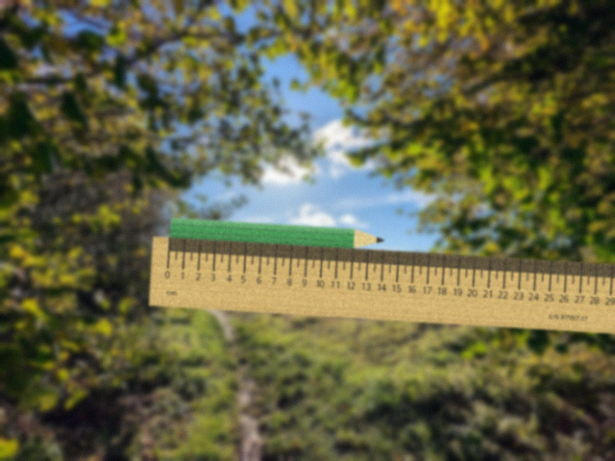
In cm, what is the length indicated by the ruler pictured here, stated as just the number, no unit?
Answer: 14
